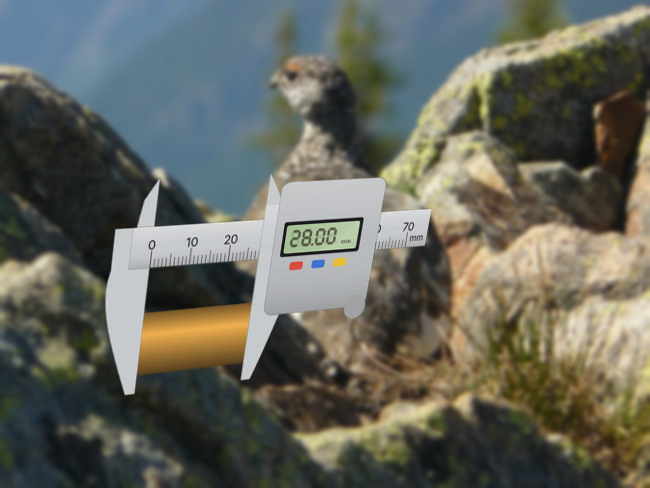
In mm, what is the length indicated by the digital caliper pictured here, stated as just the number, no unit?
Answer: 28.00
